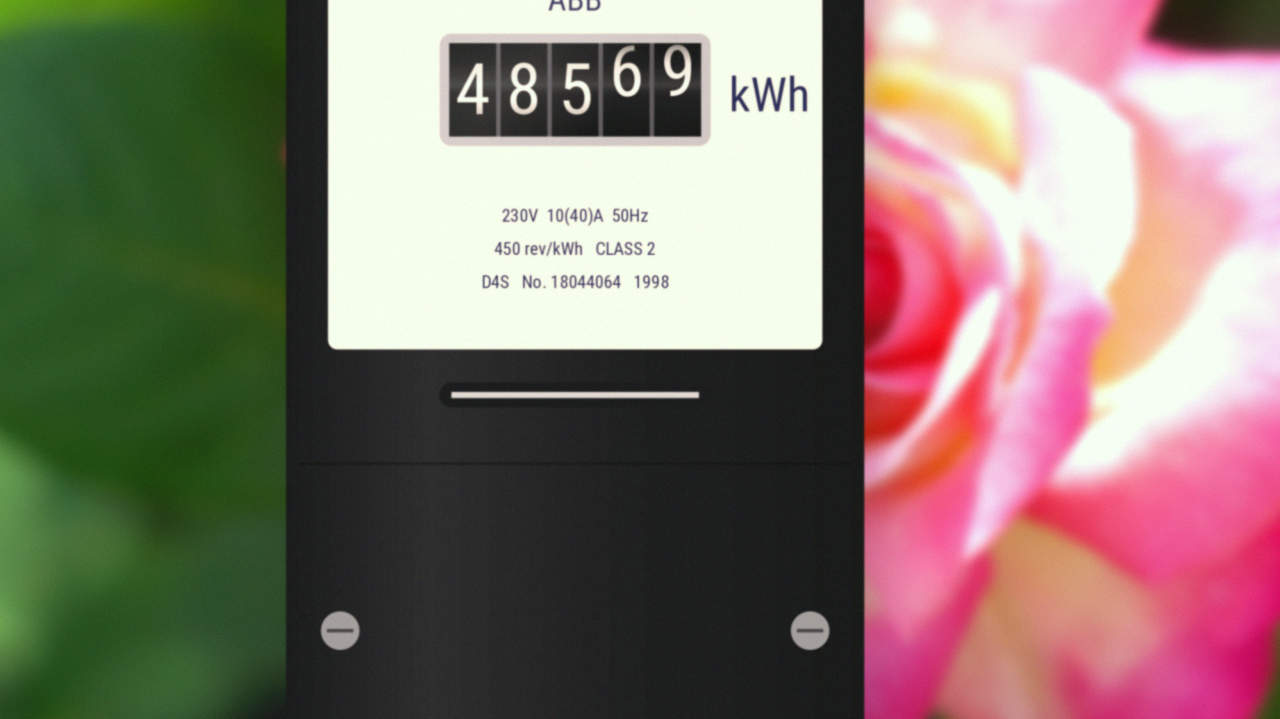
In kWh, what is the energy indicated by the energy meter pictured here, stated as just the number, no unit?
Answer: 48569
